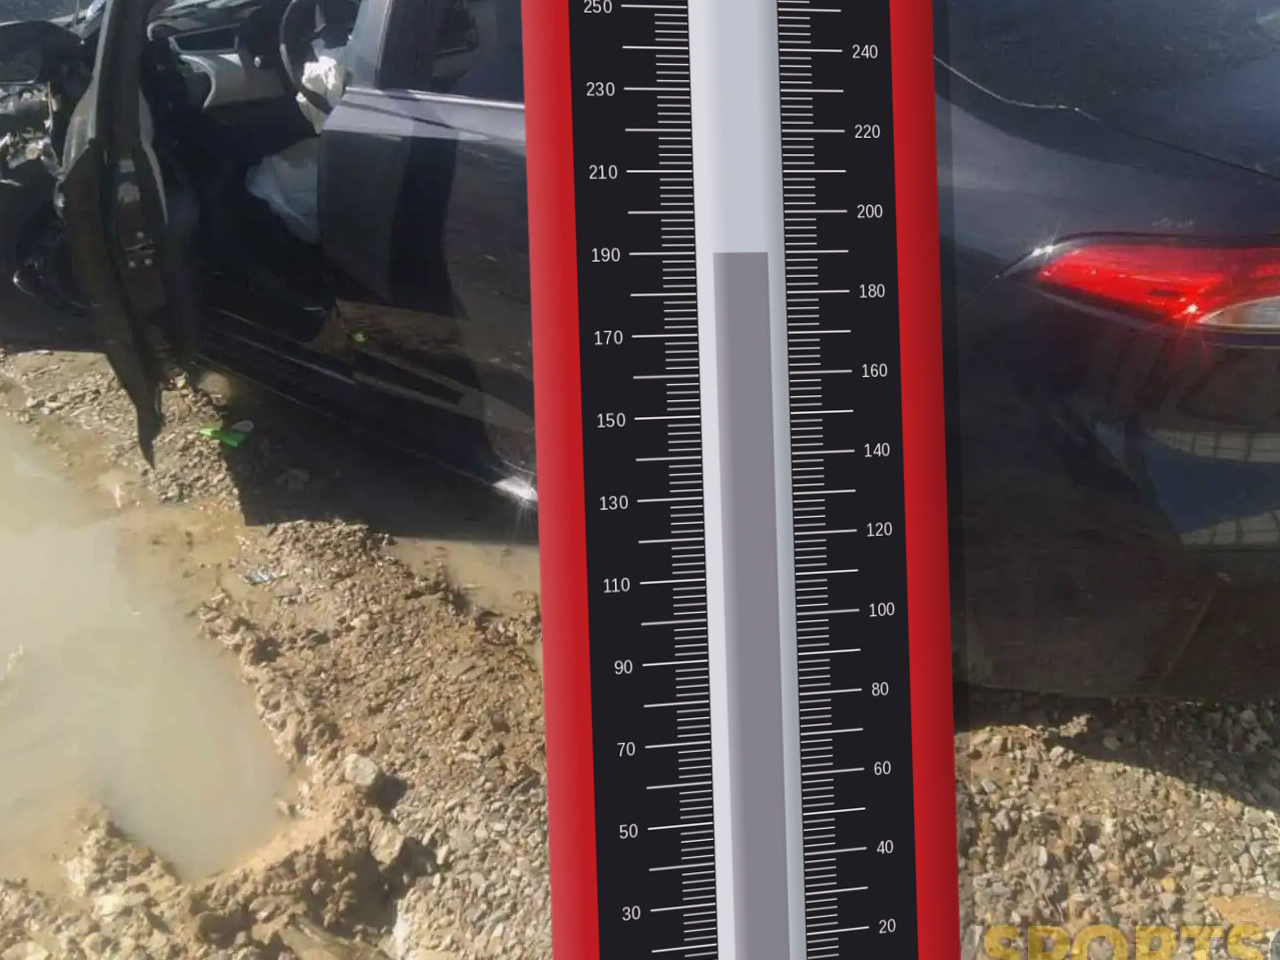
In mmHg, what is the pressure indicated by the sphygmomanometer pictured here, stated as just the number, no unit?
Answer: 190
